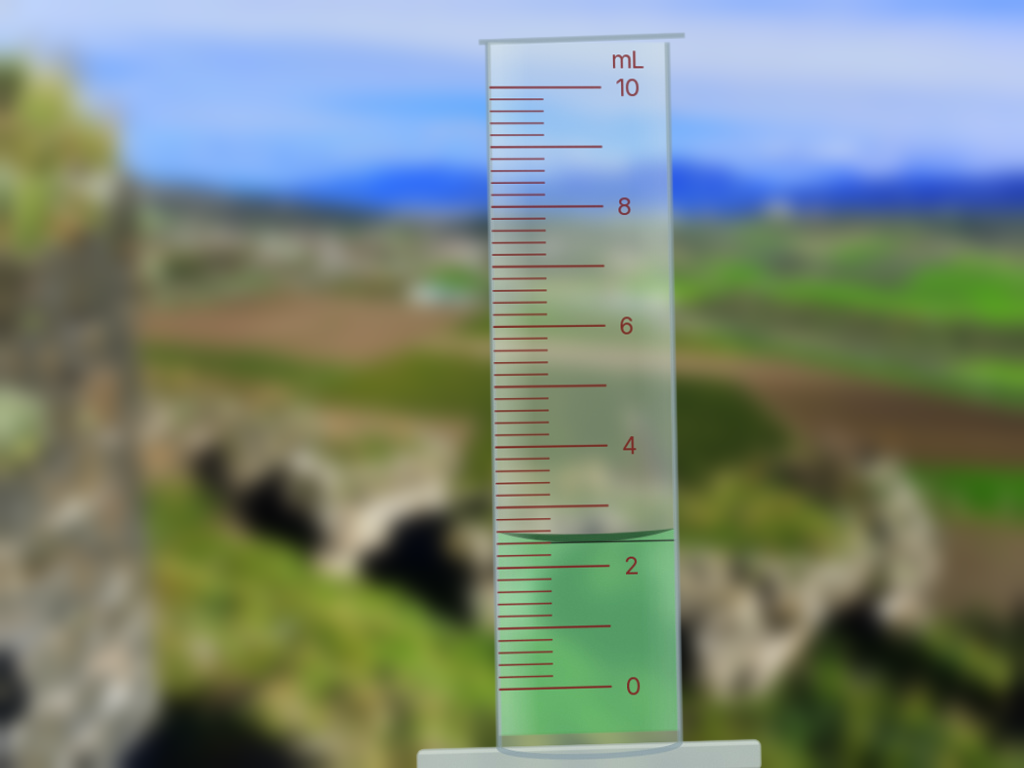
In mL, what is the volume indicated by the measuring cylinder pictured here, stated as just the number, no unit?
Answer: 2.4
